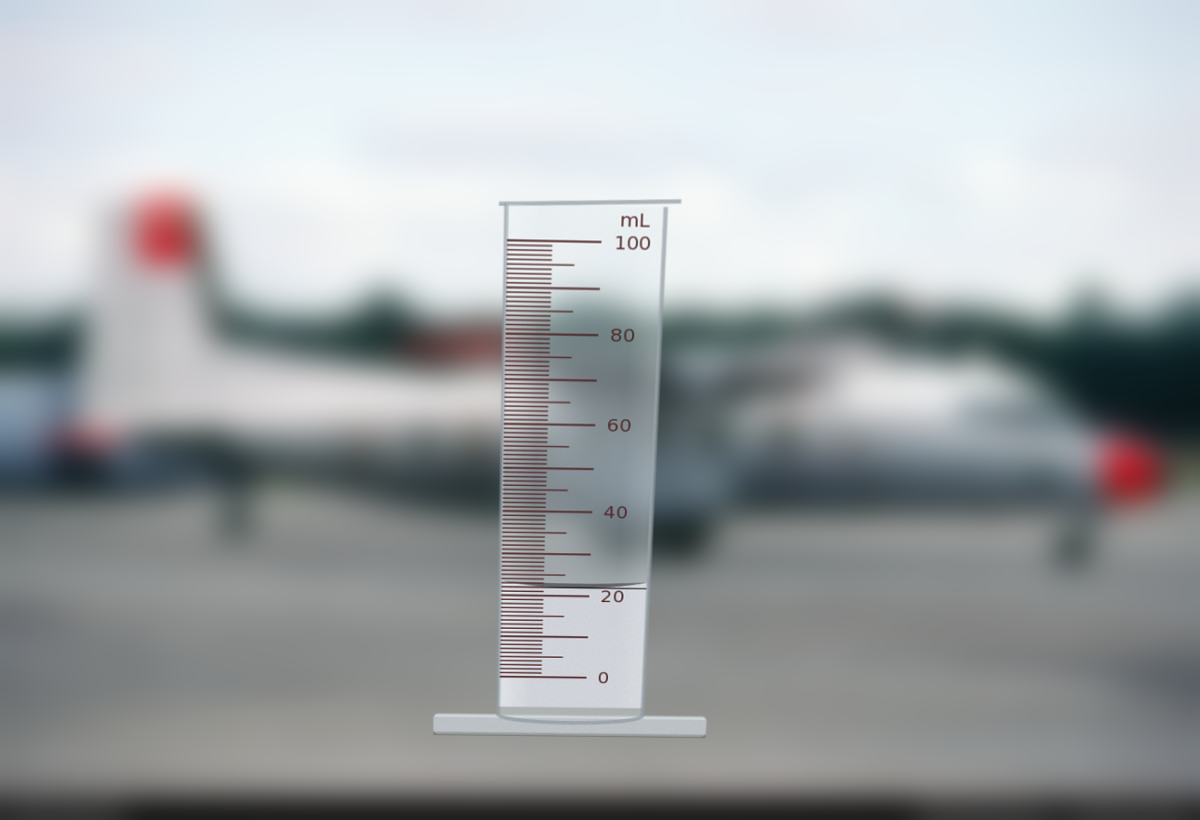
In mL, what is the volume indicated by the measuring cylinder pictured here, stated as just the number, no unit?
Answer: 22
